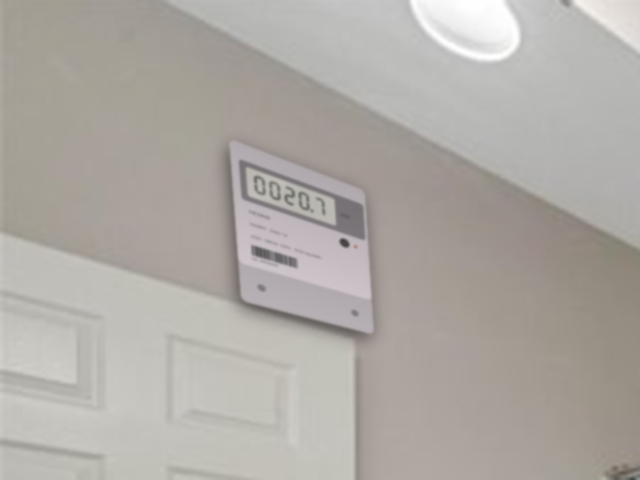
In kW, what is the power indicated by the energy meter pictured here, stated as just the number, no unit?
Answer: 20.7
